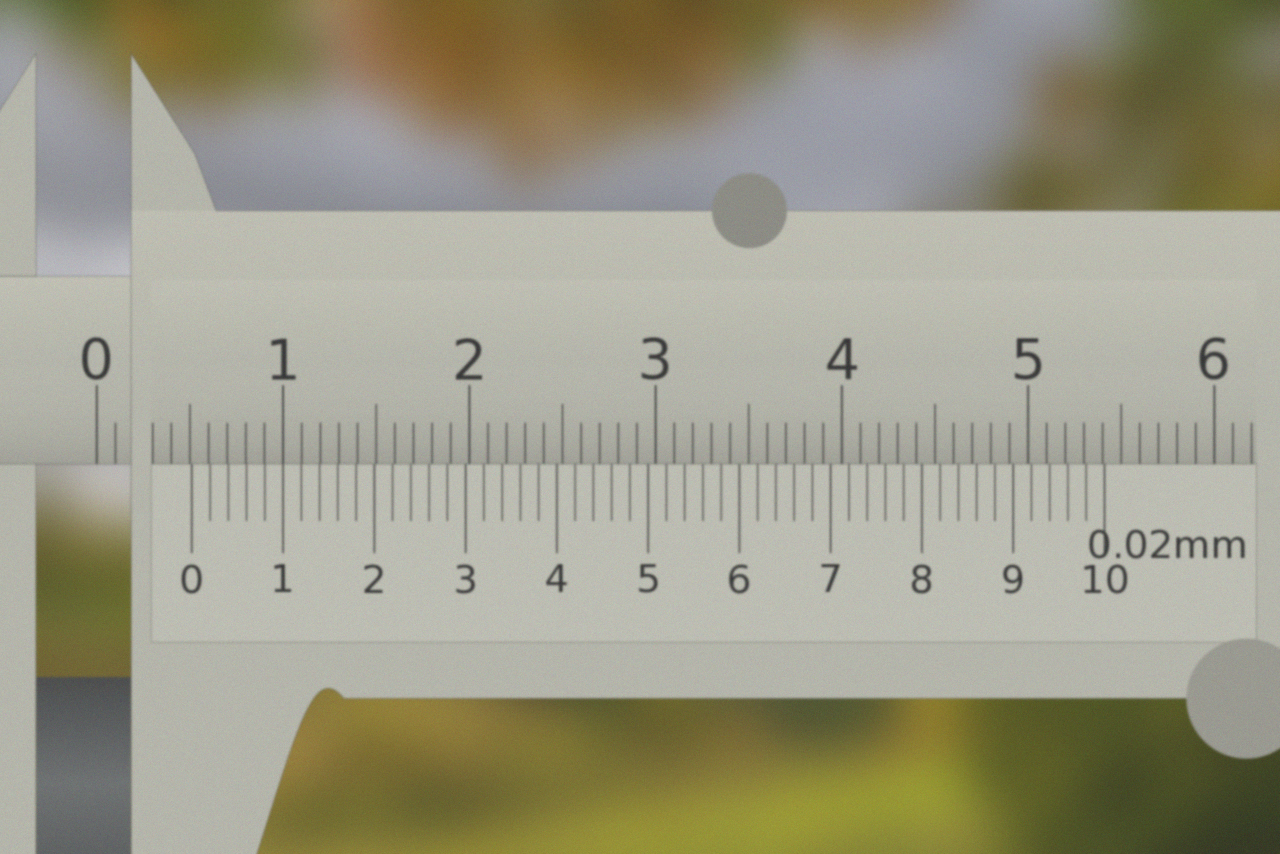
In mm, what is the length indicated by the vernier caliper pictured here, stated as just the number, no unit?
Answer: 5.1
